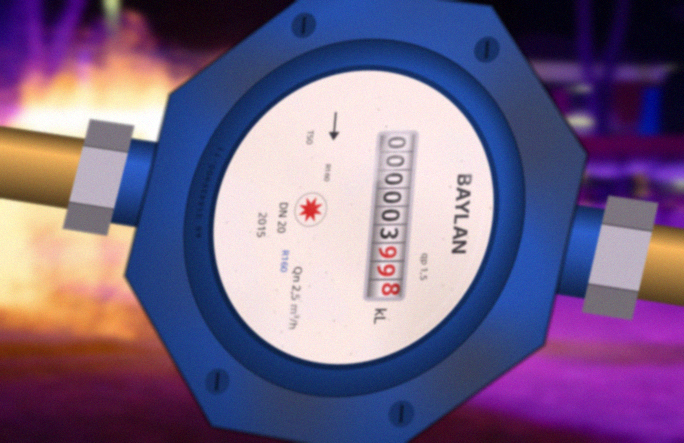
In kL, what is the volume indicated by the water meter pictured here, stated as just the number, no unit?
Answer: 3.998
